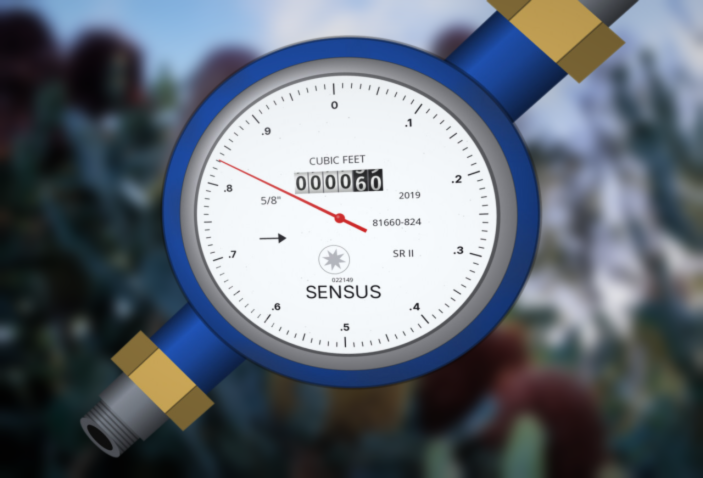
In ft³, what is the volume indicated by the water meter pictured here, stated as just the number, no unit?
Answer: 59.83
